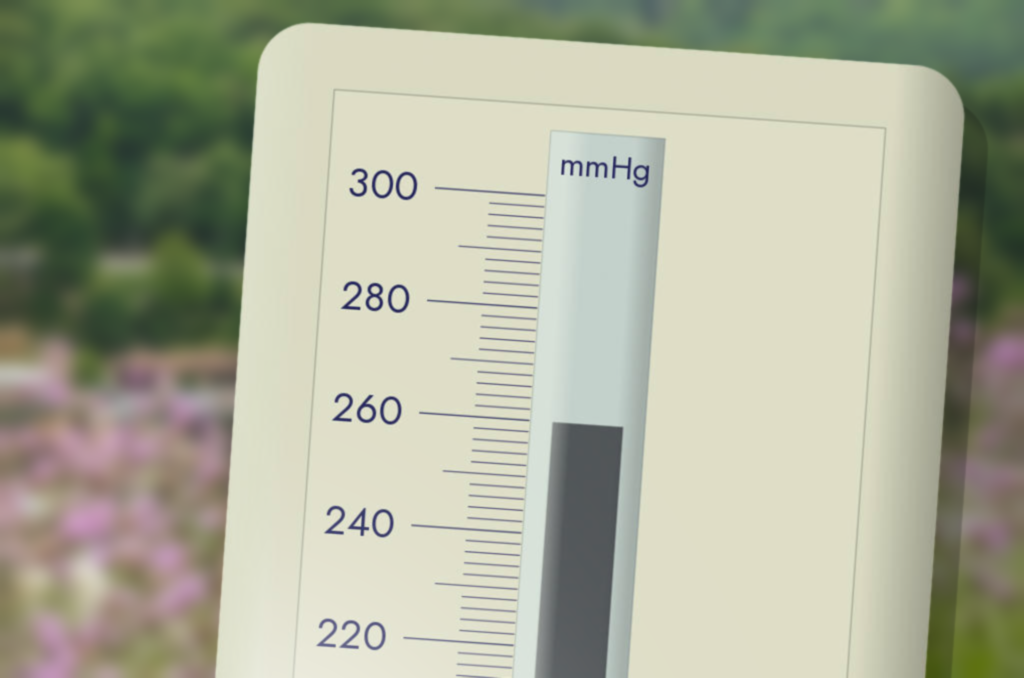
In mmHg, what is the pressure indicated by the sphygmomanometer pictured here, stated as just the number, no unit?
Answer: 260
